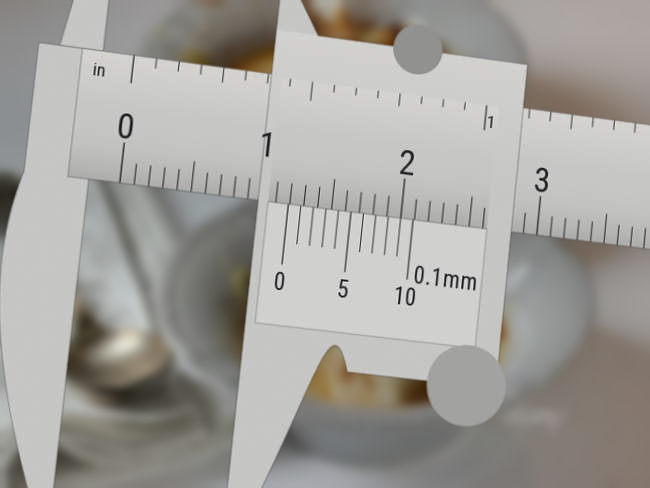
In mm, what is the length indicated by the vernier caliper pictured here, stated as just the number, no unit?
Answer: 11.9
